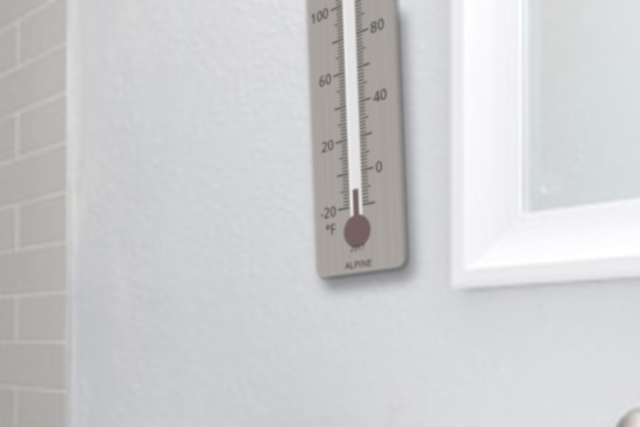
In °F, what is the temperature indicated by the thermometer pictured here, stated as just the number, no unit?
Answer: -10
